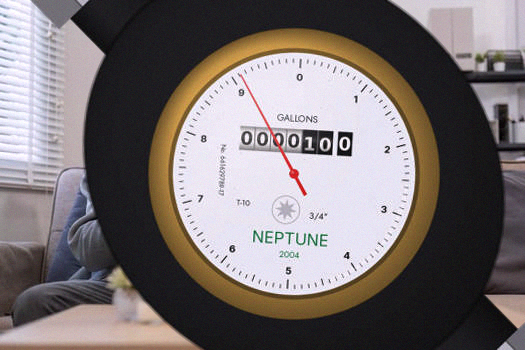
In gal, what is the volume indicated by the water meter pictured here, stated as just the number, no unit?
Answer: 99.1
